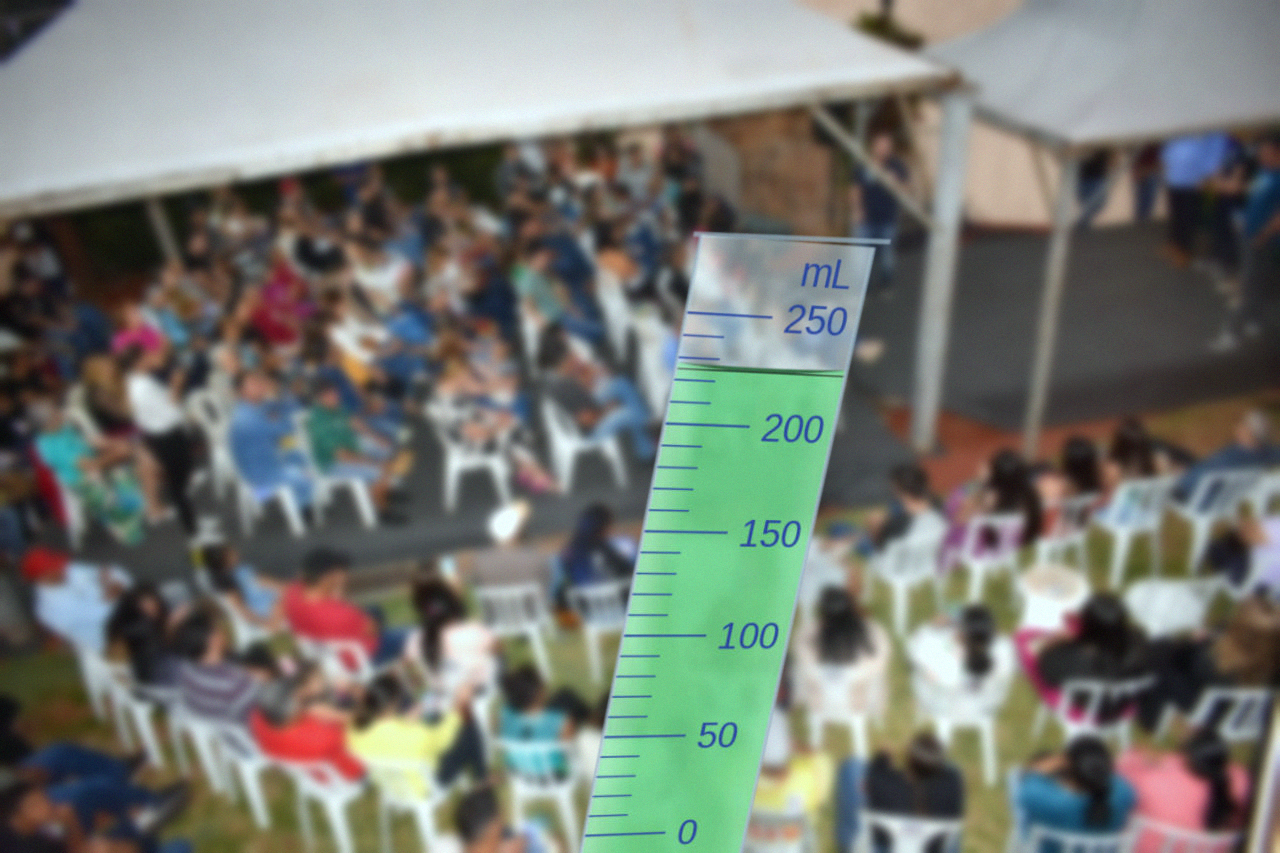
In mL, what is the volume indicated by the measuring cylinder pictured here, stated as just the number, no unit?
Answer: 225
